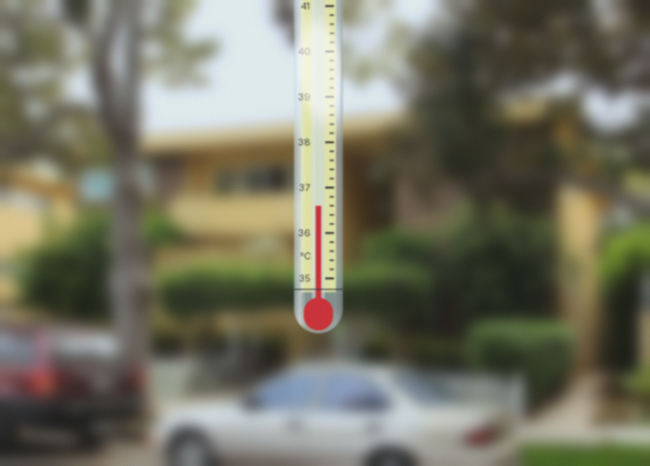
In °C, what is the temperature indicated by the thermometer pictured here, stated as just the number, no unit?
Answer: 36.6
